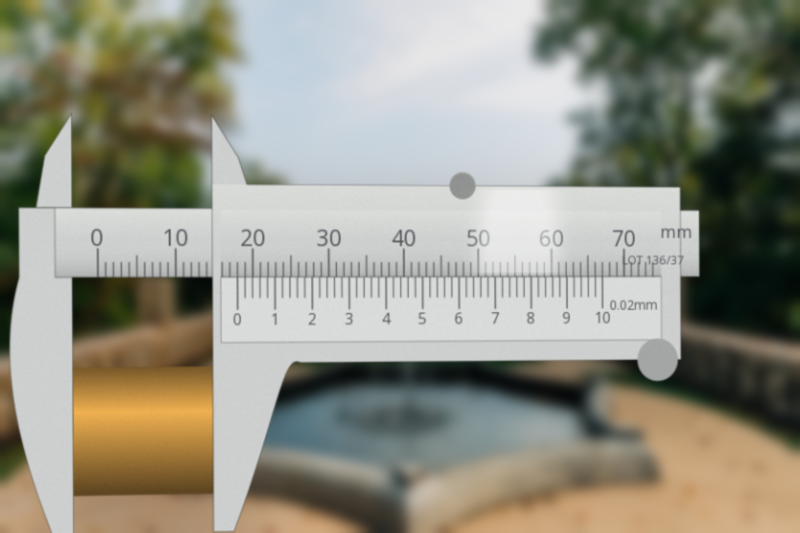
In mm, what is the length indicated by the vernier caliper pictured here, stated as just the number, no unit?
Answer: 18.0
